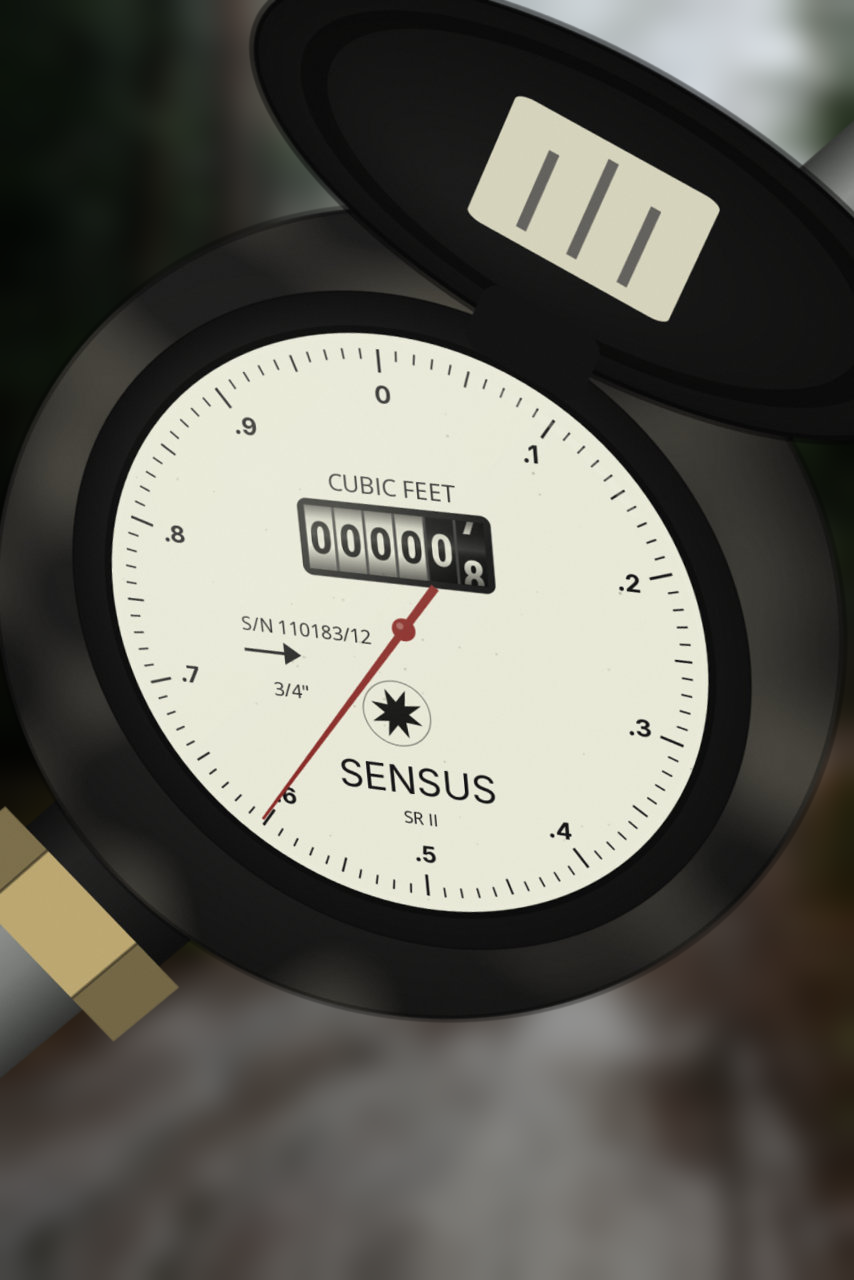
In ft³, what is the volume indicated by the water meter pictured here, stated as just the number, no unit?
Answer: 7.60
